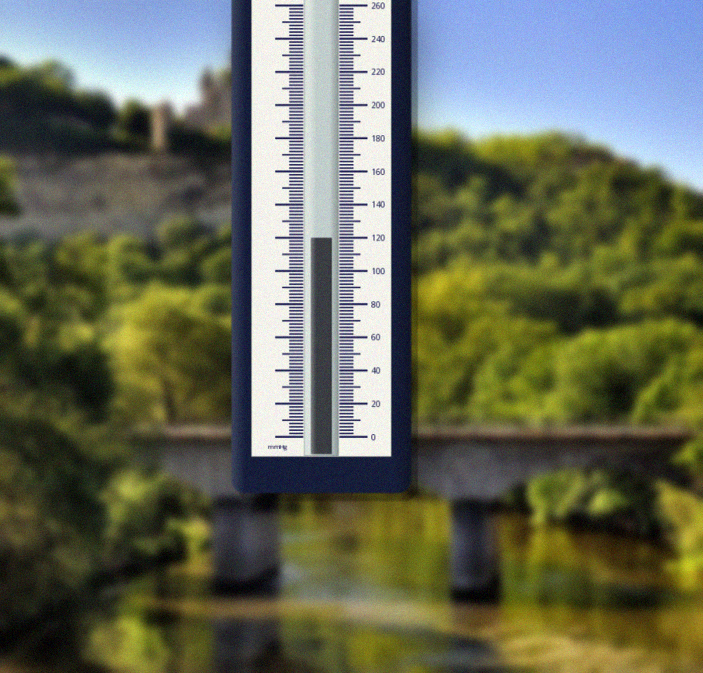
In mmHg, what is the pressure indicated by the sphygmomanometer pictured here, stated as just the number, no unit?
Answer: 120
